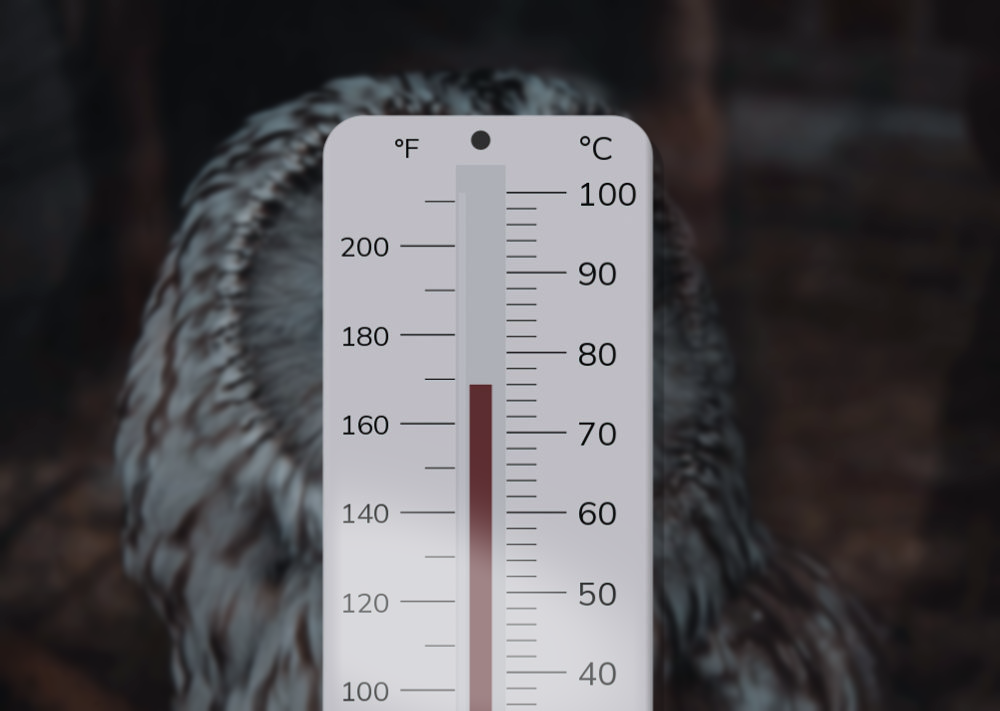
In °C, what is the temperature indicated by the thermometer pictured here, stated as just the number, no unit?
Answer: 76
